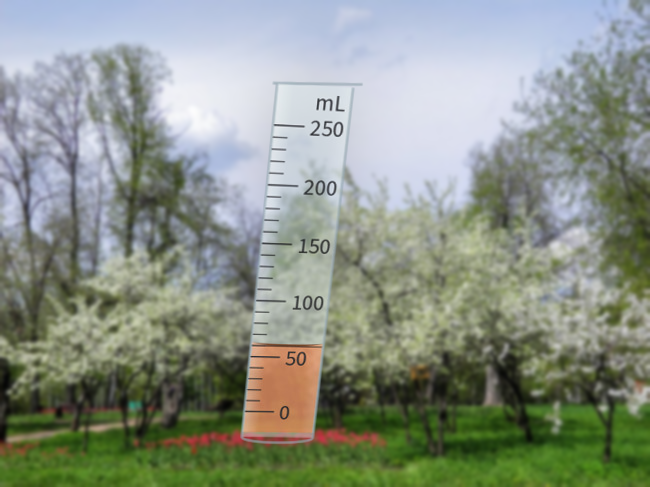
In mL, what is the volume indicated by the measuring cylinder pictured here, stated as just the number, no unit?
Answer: 60
